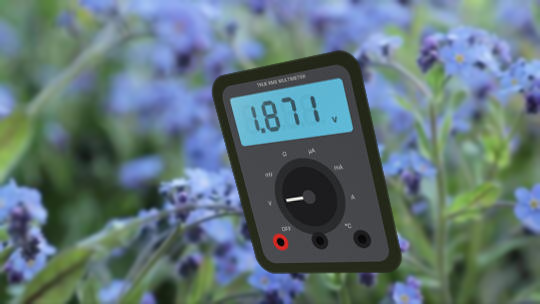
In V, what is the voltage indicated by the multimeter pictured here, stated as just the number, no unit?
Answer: 1.871
